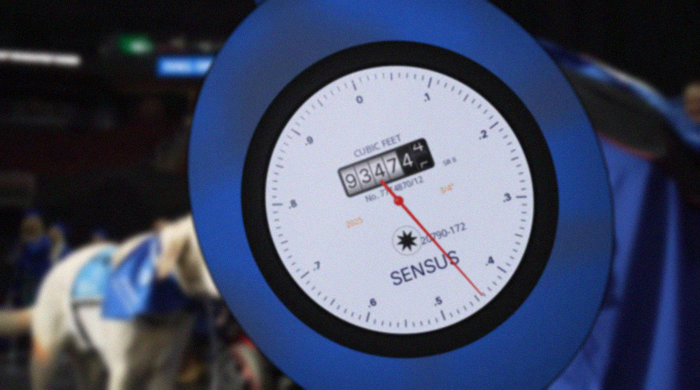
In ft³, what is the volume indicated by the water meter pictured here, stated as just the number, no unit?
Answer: 934744.44
